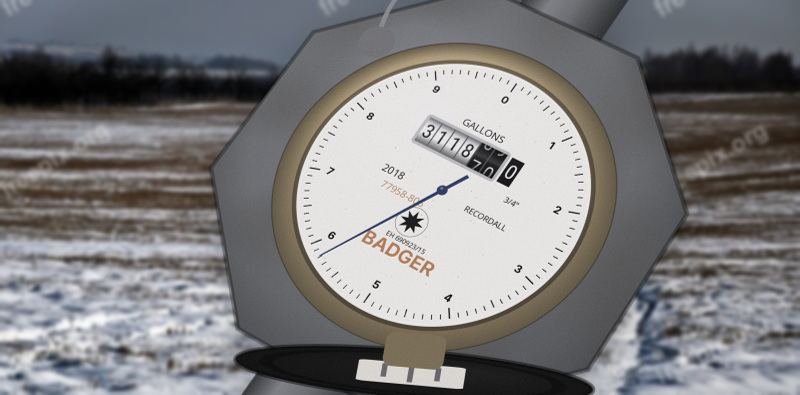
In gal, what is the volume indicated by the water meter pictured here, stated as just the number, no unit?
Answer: 3118695.8
